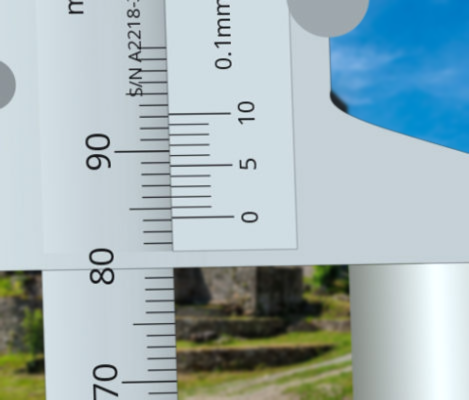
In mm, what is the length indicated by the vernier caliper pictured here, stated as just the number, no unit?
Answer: 84.2
